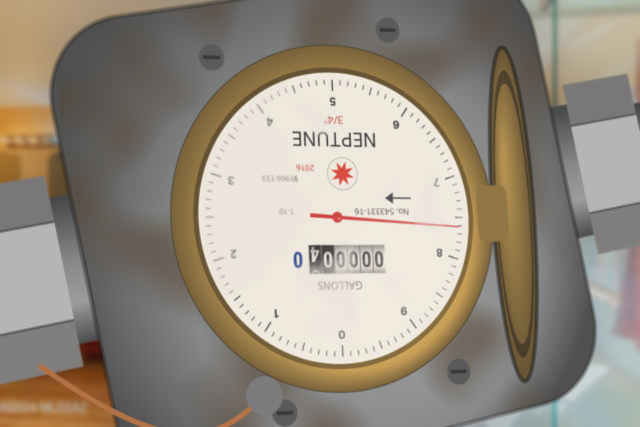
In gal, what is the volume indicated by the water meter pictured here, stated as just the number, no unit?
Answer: 37.6
